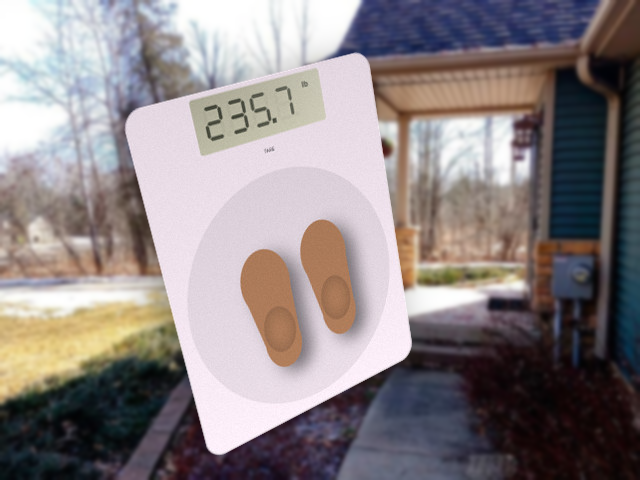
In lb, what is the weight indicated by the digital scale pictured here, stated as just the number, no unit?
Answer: 235.7
